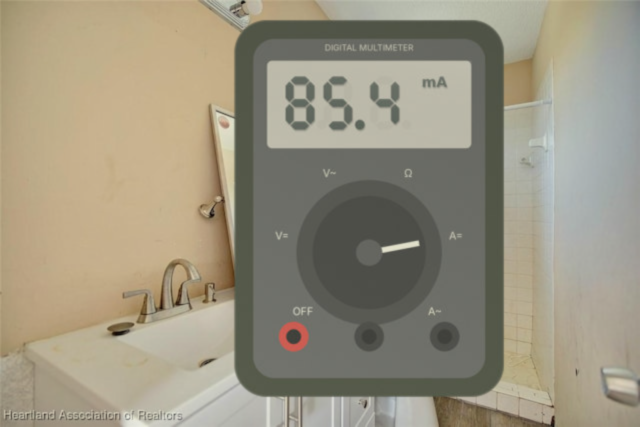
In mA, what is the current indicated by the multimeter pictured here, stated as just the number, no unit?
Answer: 85.4
